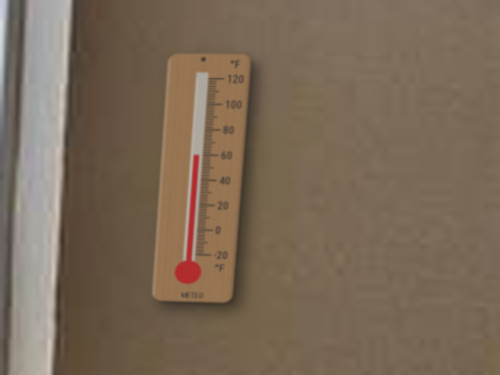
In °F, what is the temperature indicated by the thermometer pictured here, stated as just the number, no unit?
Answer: 60
